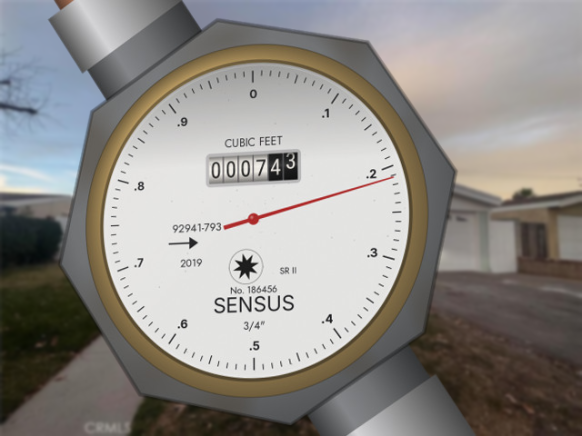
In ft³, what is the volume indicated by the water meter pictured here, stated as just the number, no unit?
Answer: 743.21
